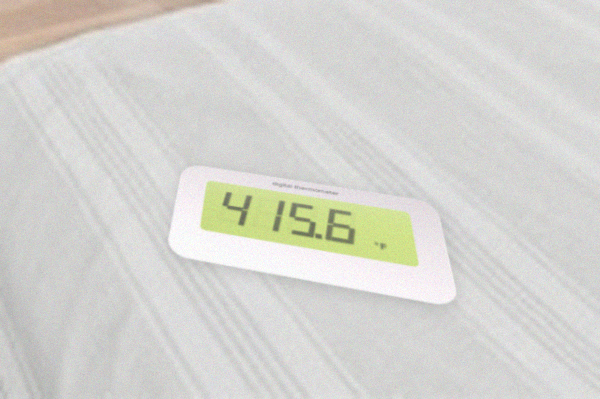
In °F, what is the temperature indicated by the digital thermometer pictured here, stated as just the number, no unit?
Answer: 415.6
